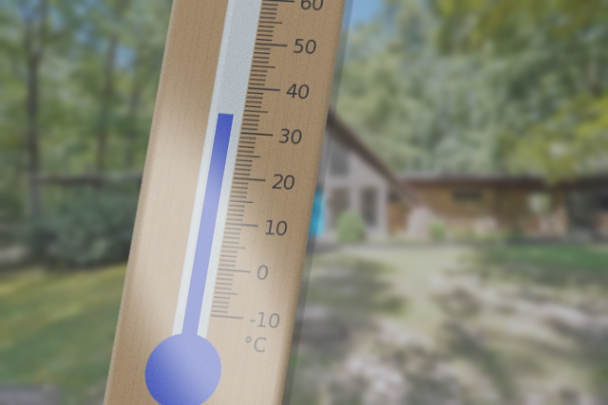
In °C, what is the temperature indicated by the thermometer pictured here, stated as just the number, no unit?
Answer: 34
